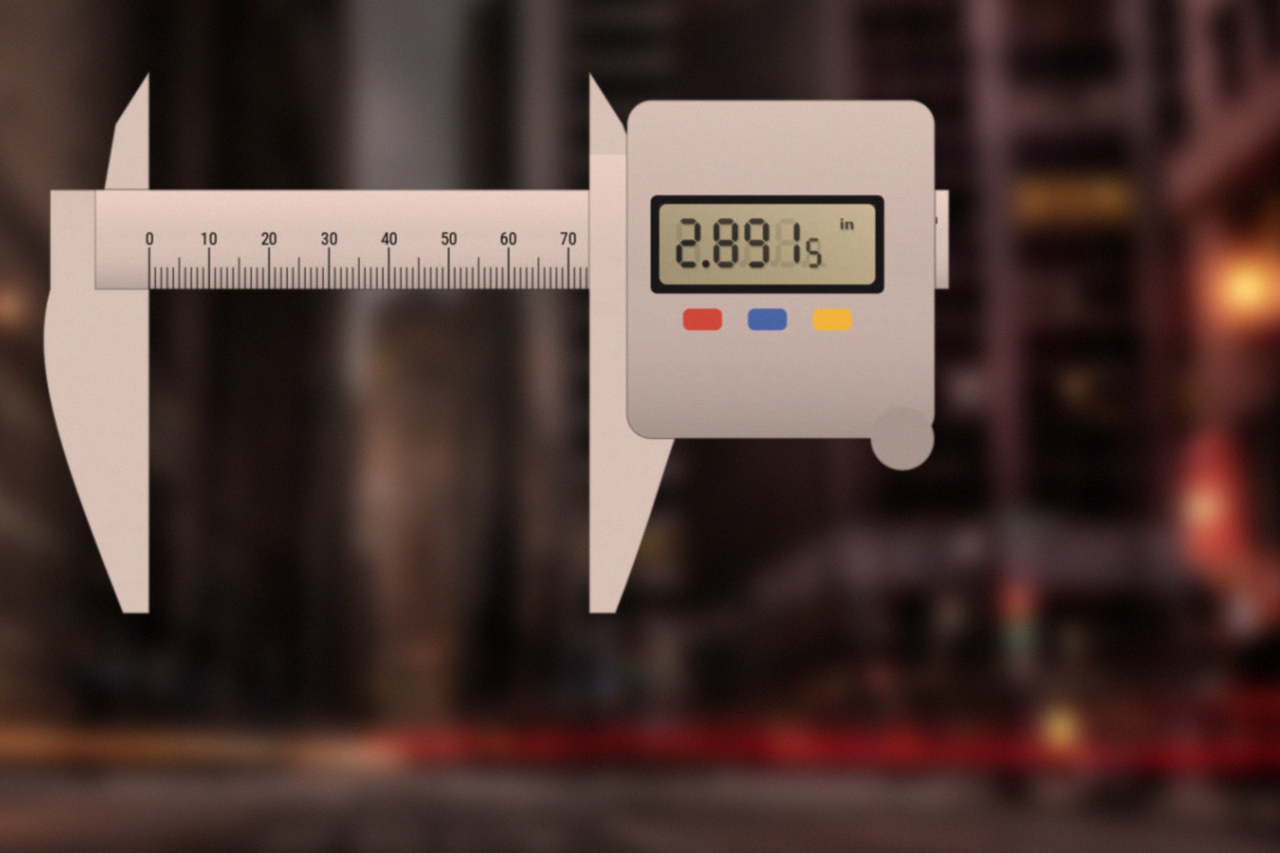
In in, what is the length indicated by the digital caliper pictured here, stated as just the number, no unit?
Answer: 2.8915
